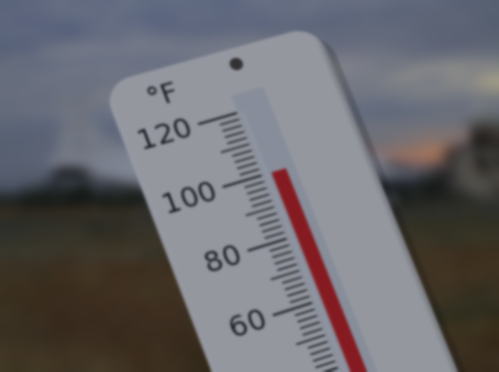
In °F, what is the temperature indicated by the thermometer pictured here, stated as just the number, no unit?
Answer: 100
